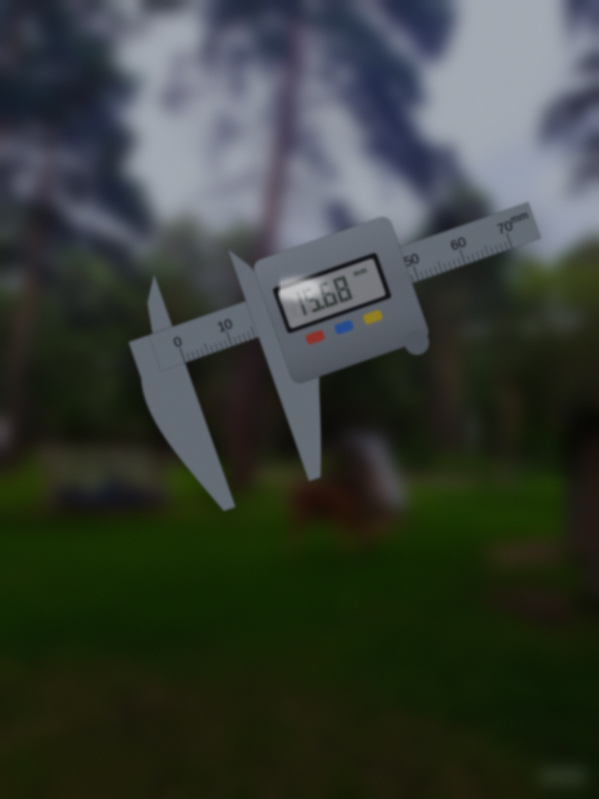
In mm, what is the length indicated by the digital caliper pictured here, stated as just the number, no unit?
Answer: 15.68
